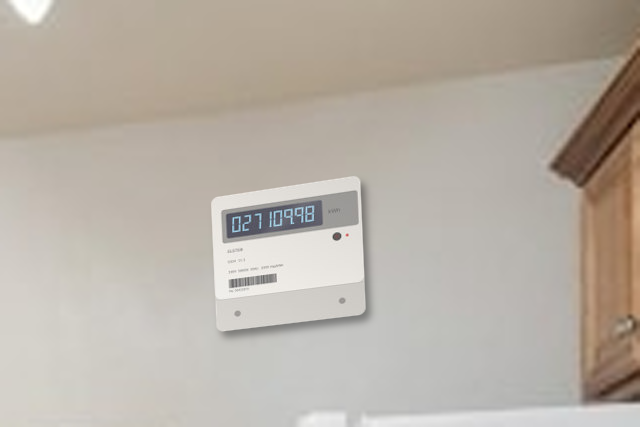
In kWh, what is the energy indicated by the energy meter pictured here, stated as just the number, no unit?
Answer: 27109.98
